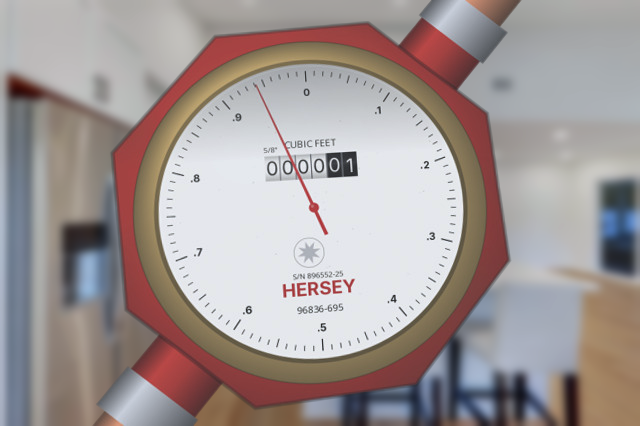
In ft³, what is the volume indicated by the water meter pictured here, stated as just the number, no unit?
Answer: 0.94
